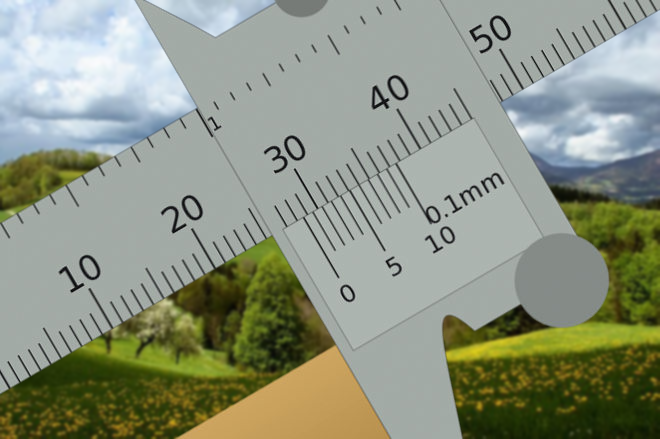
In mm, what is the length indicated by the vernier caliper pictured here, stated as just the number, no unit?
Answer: 28.6
